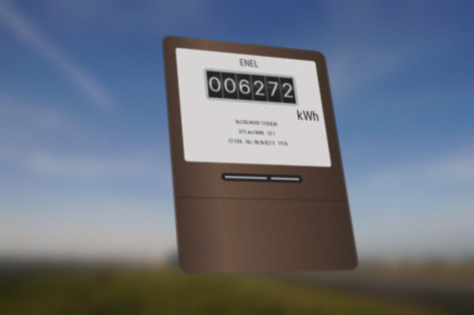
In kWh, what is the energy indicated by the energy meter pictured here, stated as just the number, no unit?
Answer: 6272
